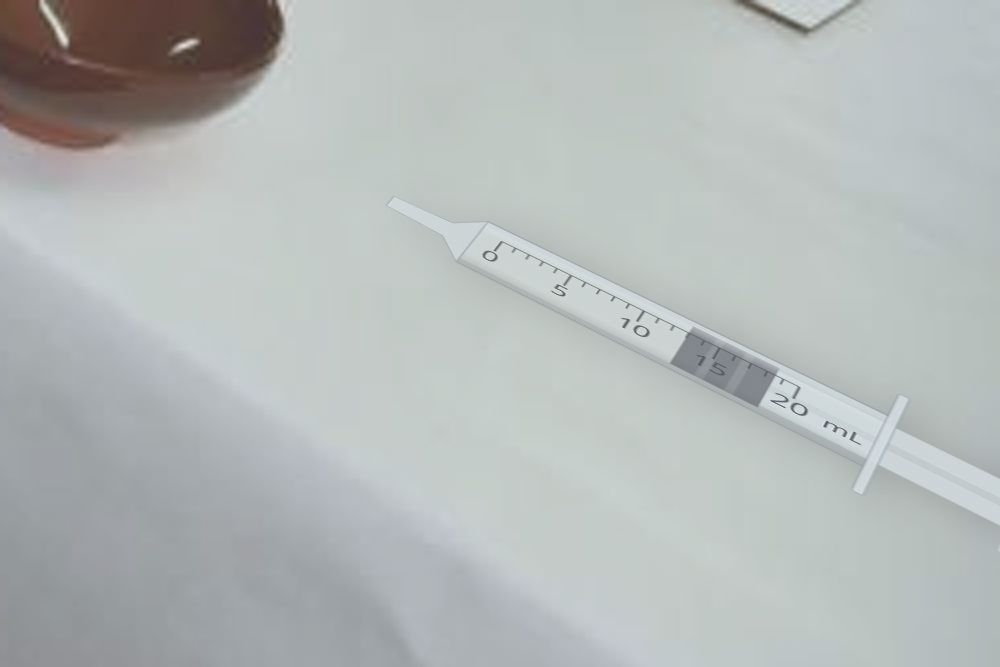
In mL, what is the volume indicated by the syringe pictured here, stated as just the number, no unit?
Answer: 13
